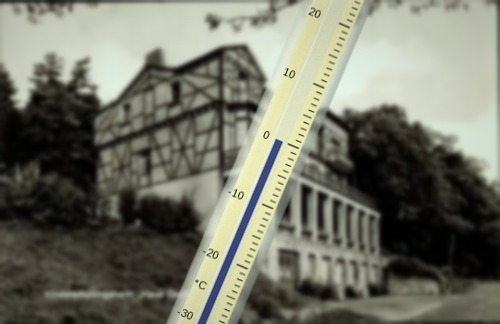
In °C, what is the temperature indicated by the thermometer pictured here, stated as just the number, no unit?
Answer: 0
